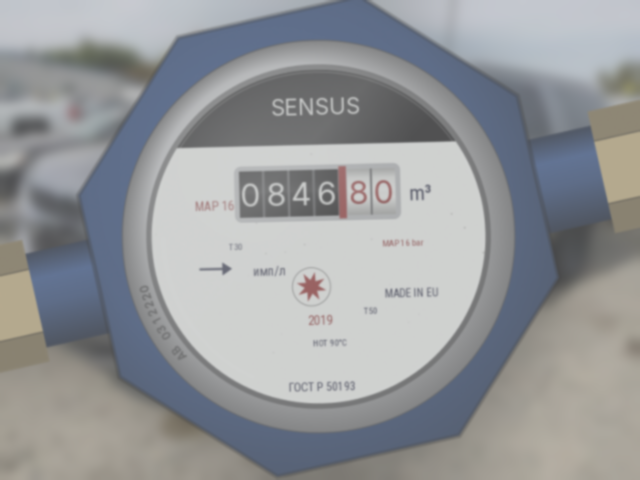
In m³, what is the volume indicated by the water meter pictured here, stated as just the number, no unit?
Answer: 846.80
